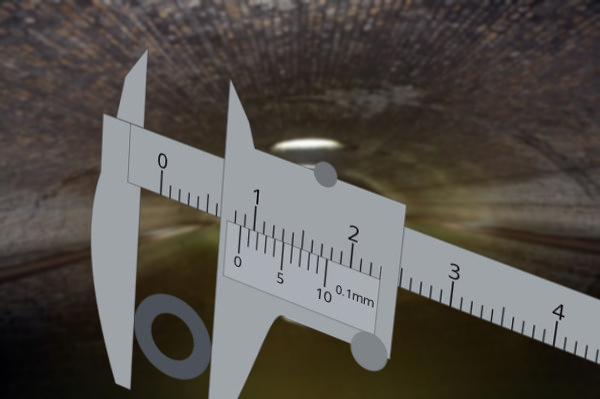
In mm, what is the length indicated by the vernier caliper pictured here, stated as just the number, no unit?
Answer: 8.6
